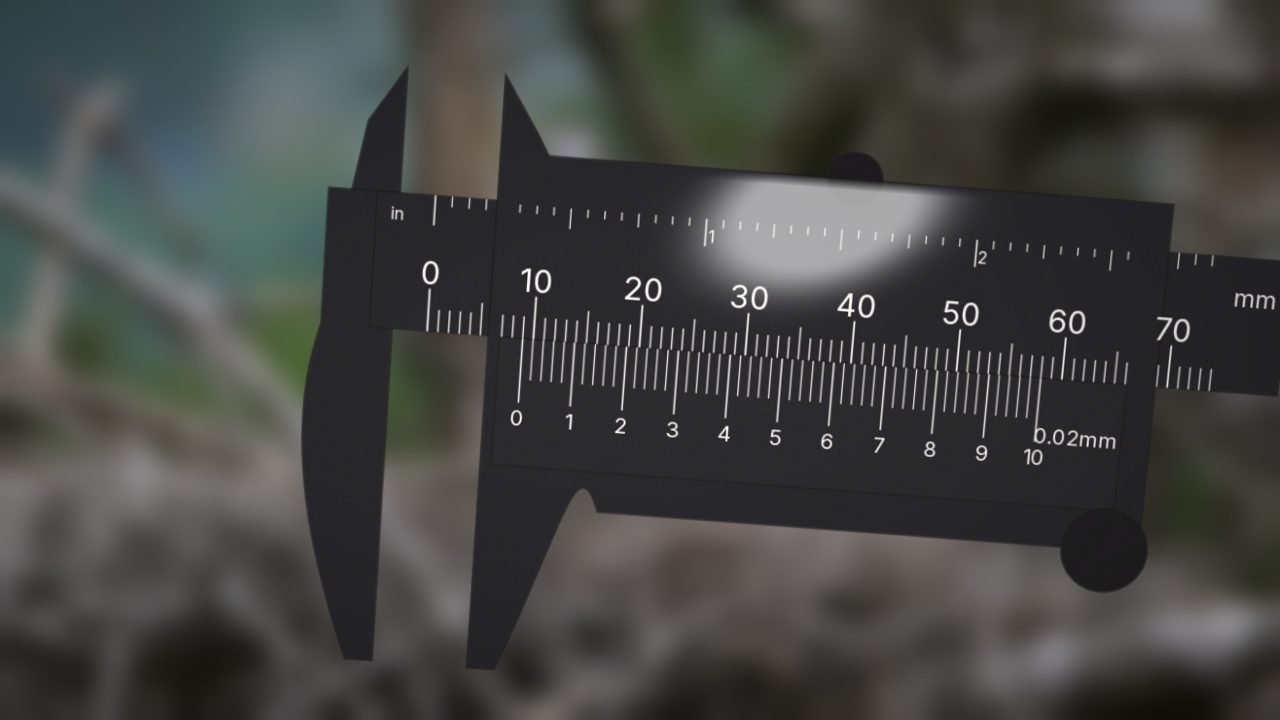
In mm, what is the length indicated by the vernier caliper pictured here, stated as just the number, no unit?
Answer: 9.0
